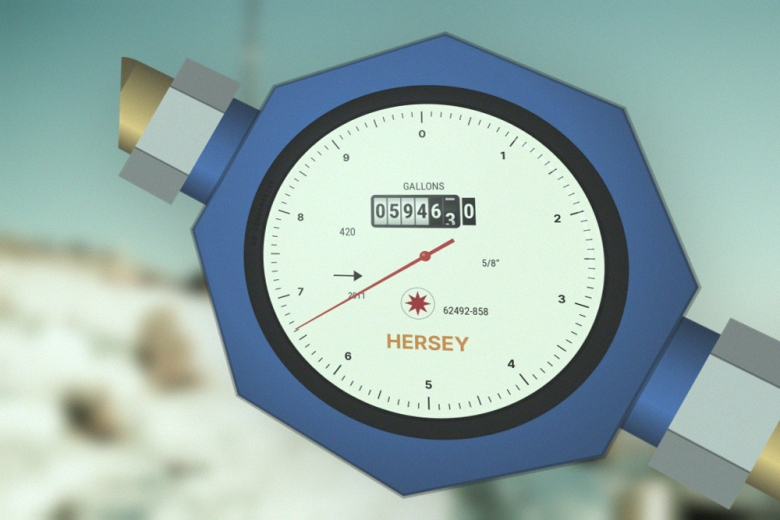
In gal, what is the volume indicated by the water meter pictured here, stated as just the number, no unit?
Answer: 594626.6
